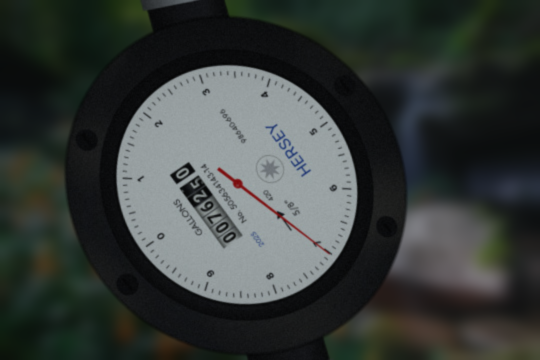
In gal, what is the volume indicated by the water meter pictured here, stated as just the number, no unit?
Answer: 76247.0
